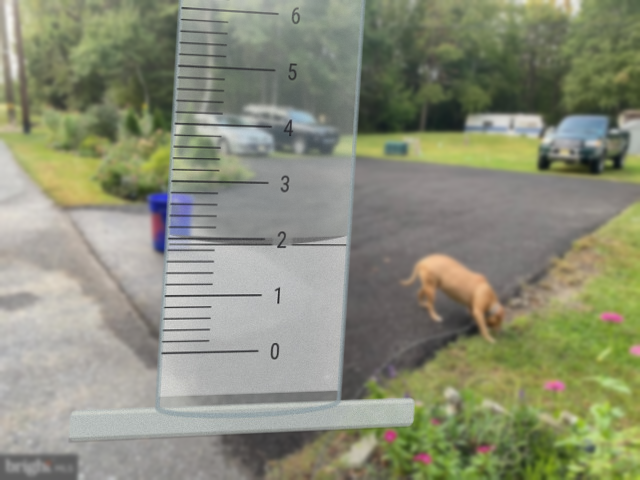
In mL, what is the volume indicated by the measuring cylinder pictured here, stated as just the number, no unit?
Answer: 1.9
